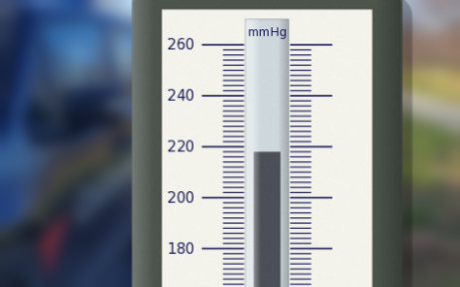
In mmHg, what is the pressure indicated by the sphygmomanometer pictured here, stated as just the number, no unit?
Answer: 218
